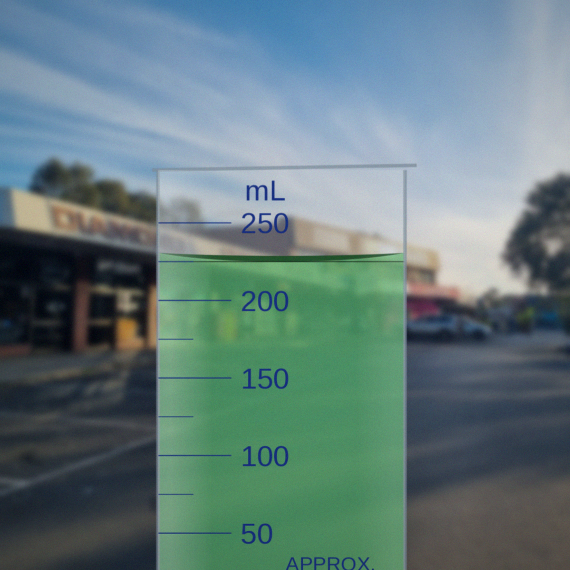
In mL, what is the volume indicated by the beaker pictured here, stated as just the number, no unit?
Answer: 225
